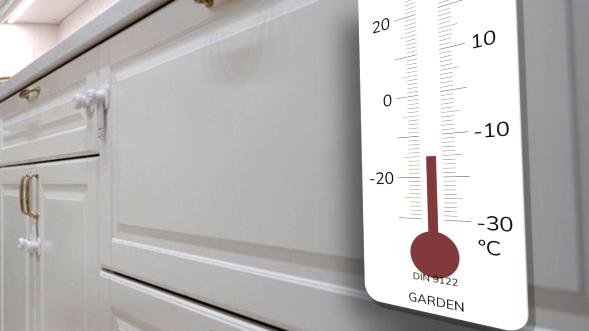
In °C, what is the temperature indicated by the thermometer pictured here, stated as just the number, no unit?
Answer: -15
